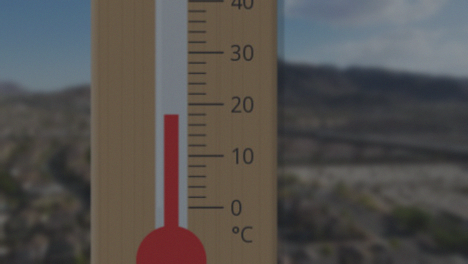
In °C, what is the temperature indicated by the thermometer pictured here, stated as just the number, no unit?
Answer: 18
